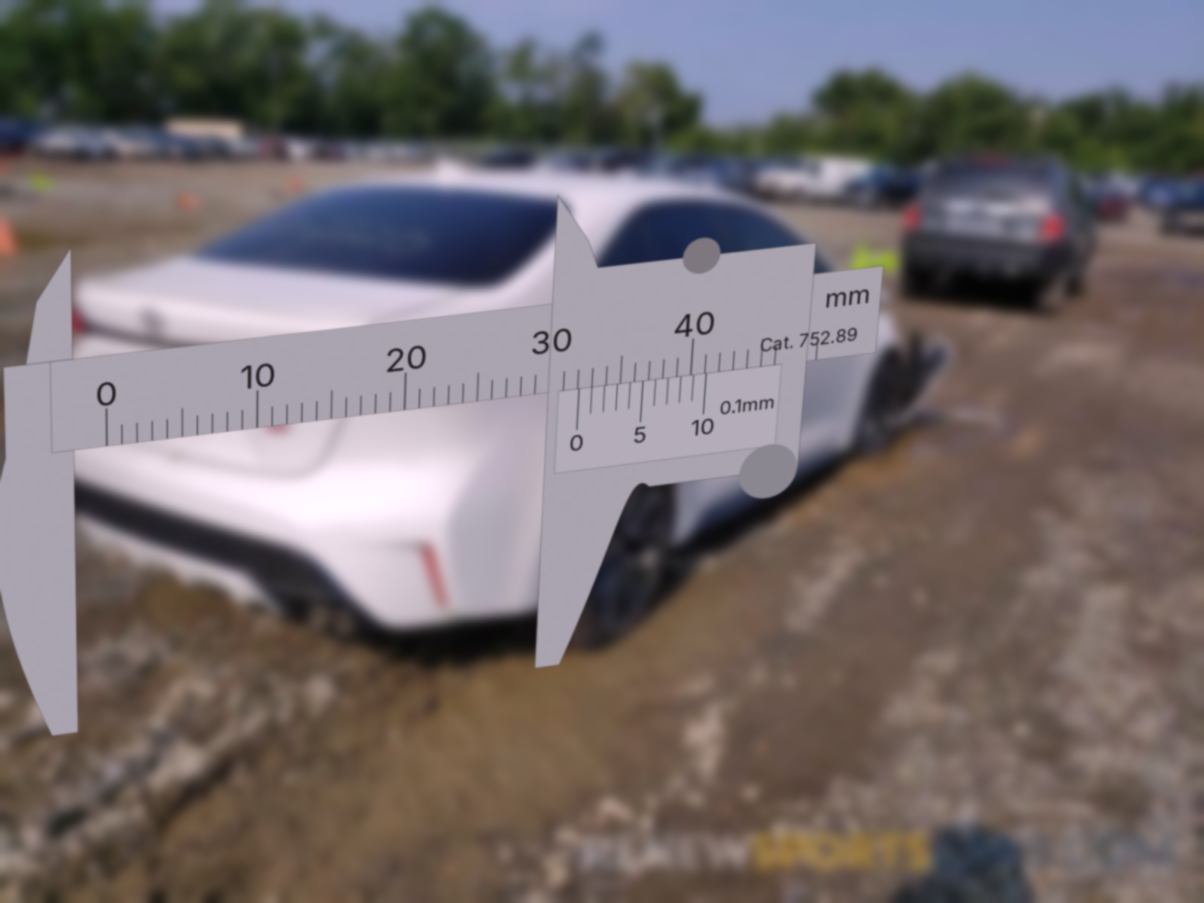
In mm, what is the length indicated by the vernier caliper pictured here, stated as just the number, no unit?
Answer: 32.1
